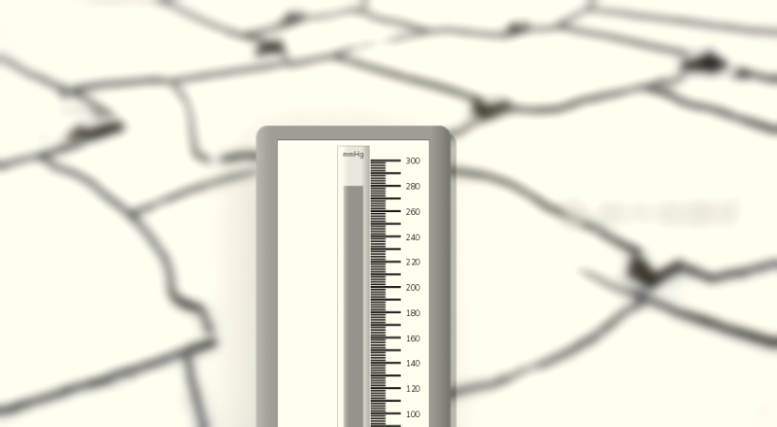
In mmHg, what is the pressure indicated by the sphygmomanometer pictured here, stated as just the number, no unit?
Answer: 280
